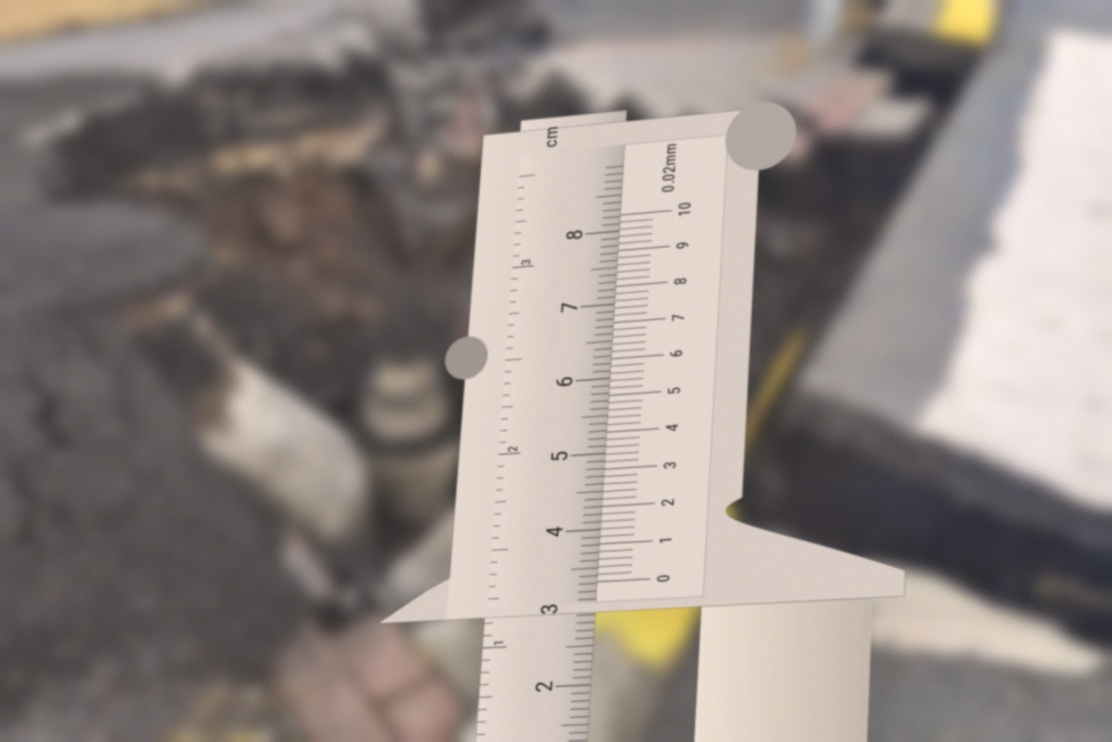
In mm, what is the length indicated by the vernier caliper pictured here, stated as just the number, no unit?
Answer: 33.2
